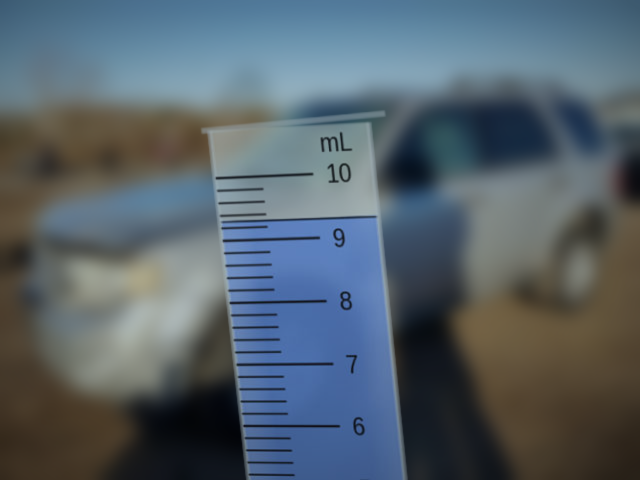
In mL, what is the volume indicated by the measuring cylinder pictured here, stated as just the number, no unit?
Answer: 9.3
